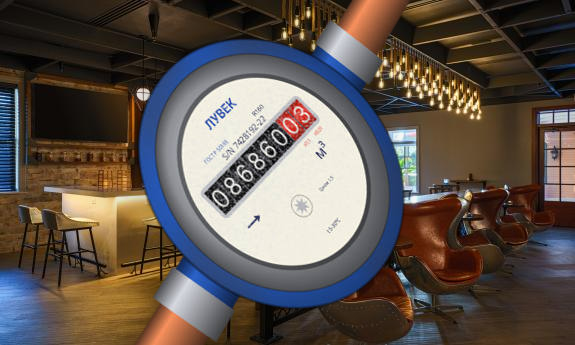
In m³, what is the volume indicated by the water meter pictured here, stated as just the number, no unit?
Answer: 86860.03
